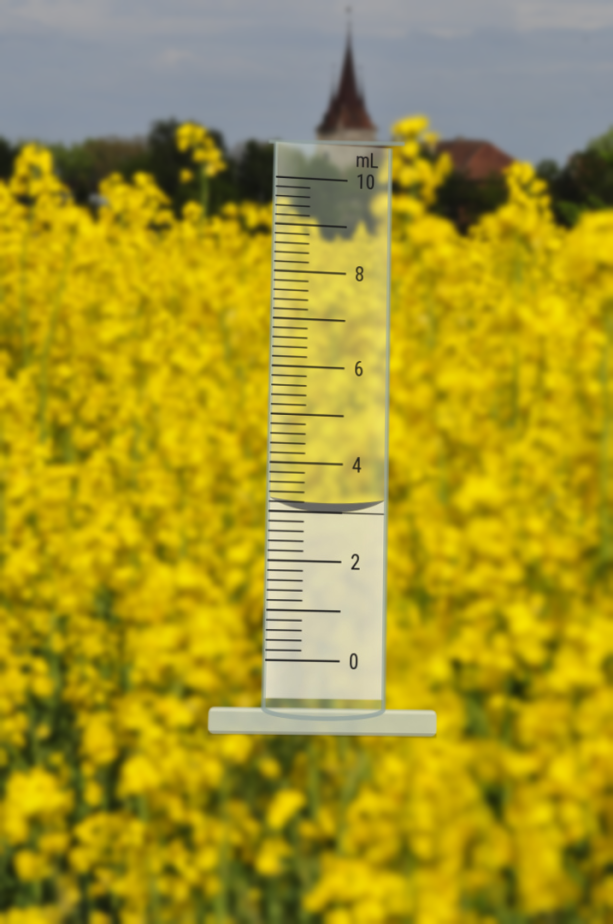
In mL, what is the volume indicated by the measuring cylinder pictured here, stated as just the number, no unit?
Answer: 3
